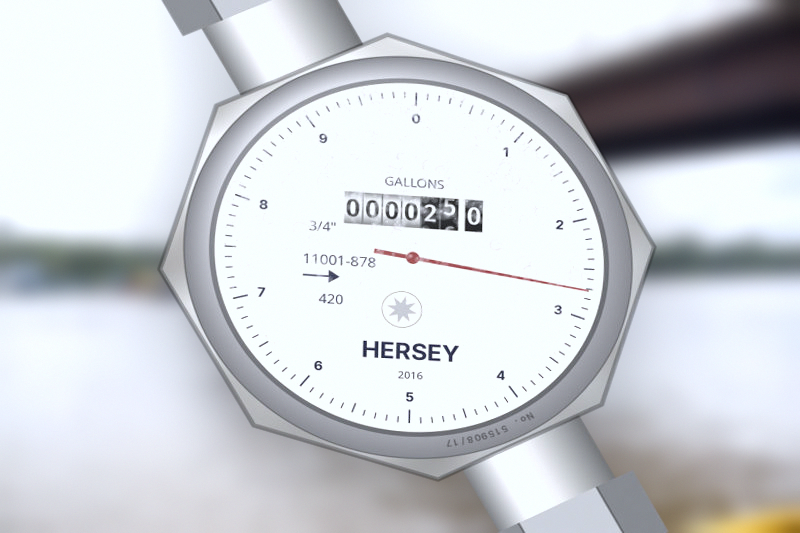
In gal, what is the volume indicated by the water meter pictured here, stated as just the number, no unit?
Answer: 252.7
